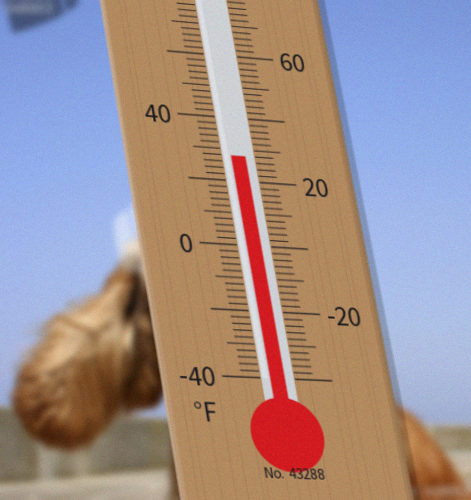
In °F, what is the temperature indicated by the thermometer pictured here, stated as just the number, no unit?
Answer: 28
